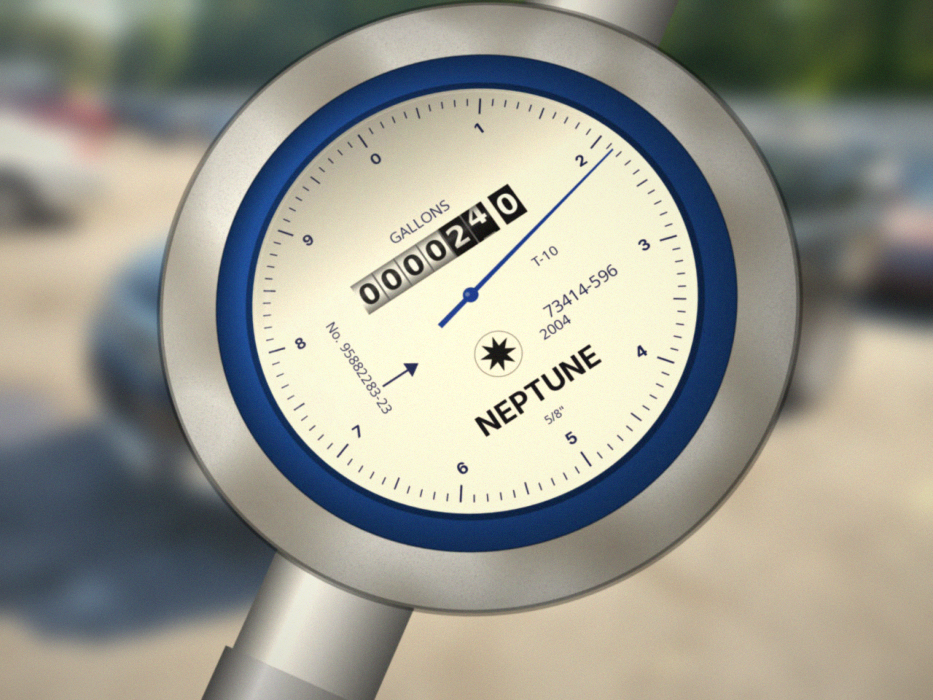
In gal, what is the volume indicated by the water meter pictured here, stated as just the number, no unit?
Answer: 242.1
